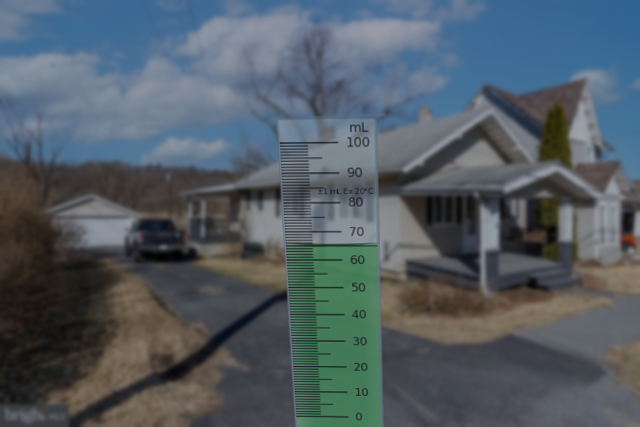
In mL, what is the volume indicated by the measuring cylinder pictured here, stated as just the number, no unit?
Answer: 65
